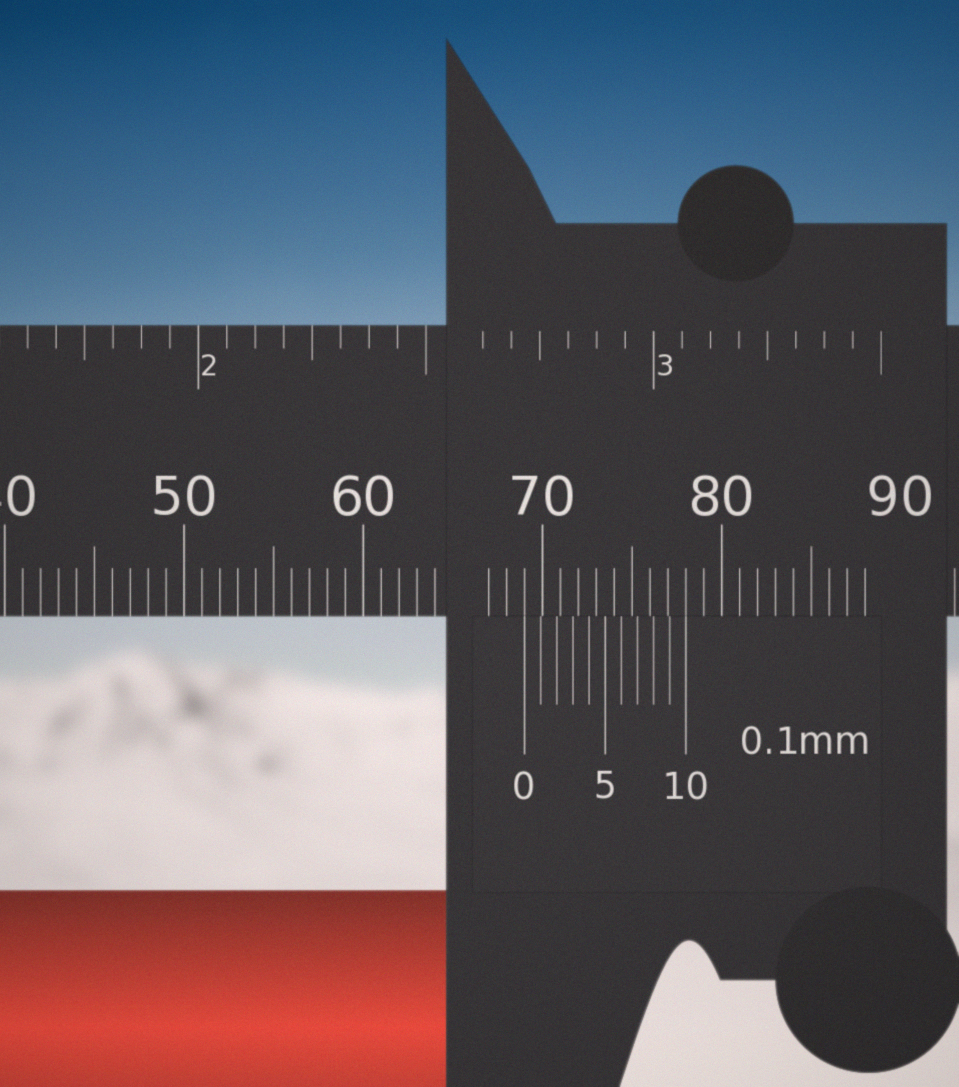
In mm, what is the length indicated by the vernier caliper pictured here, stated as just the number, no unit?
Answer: 69.0
